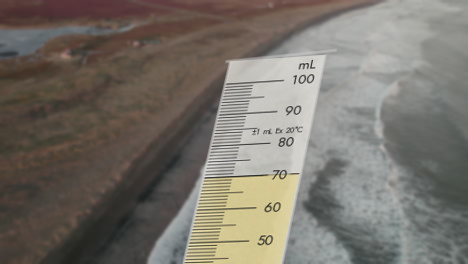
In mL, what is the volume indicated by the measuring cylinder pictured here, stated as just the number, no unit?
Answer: 70
